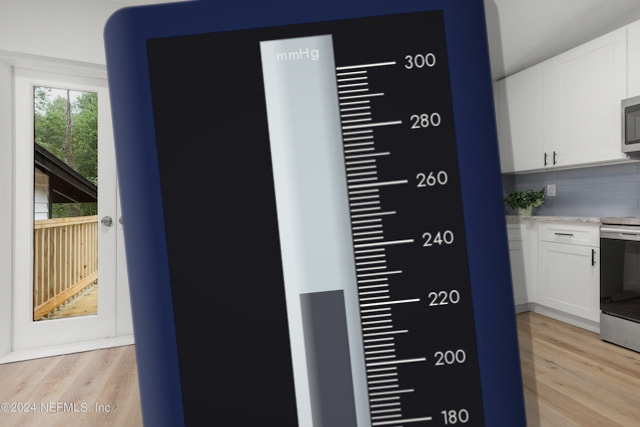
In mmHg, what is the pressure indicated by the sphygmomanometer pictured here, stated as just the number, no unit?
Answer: 226
